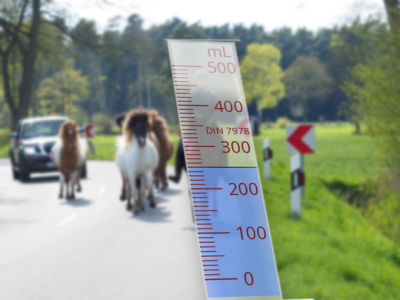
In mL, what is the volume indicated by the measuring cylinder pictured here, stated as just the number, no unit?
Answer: 250
